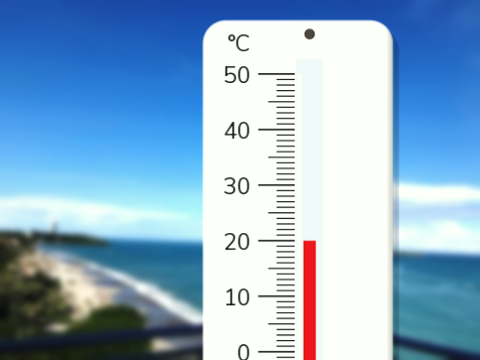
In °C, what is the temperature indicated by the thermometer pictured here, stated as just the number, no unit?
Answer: 20
